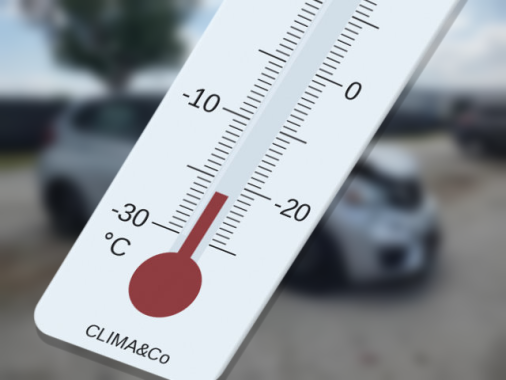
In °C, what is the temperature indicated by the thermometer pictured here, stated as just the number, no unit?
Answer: -22
